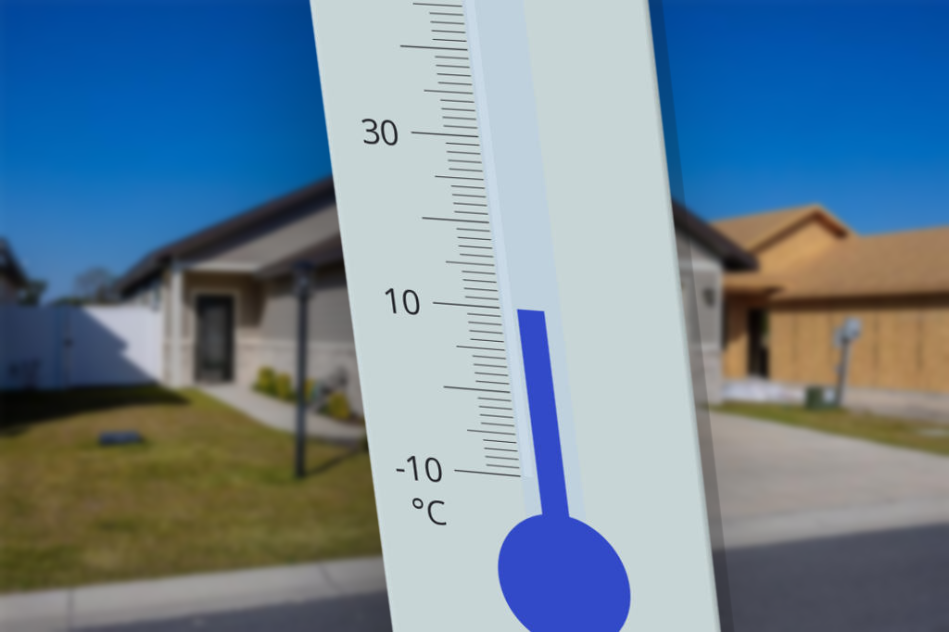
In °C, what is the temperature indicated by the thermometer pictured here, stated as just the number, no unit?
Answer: 10
